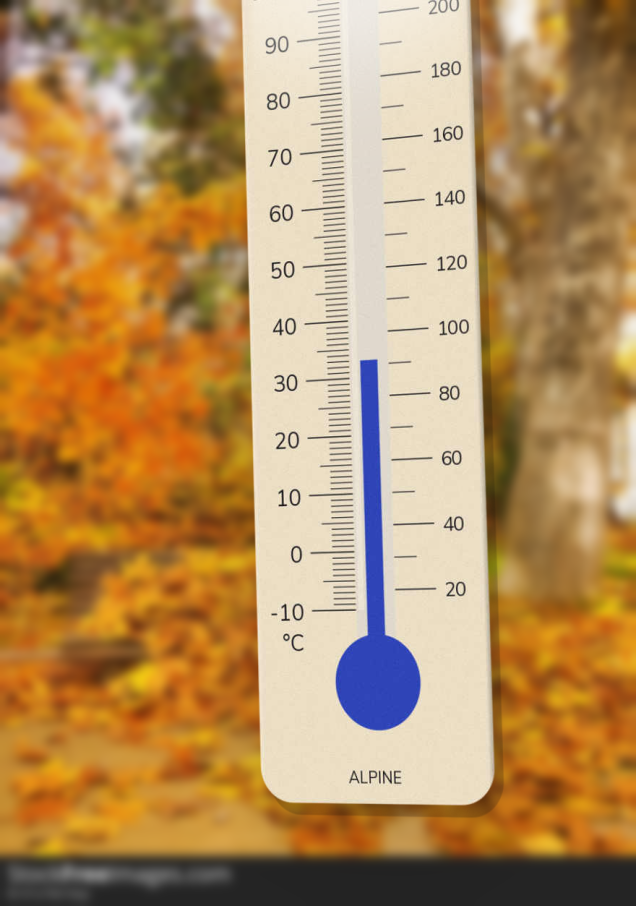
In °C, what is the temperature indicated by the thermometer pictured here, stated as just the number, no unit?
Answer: 33
